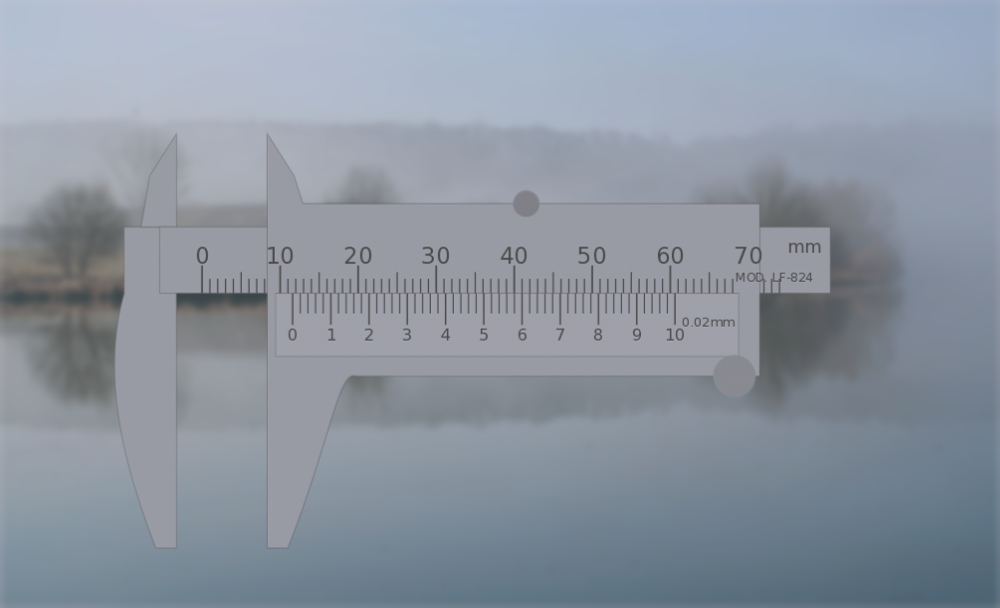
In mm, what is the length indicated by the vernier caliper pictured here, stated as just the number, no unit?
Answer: 11.6
